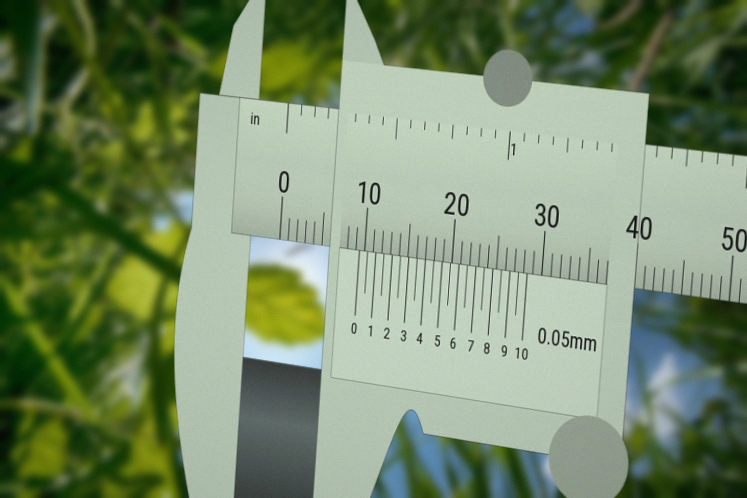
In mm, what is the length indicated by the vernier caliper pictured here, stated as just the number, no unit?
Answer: 9.4
